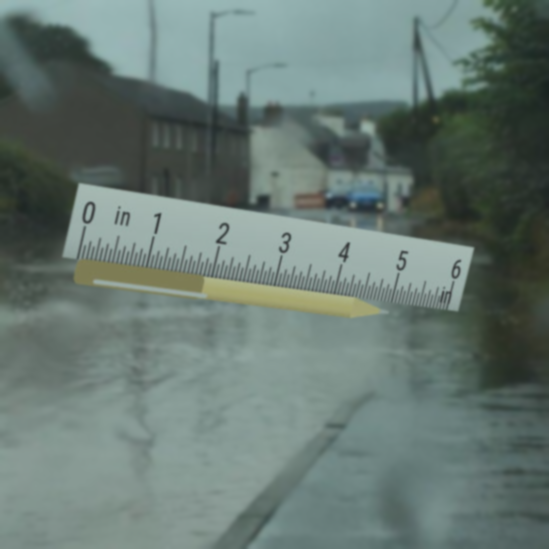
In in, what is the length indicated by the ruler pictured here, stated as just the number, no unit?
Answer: 5
